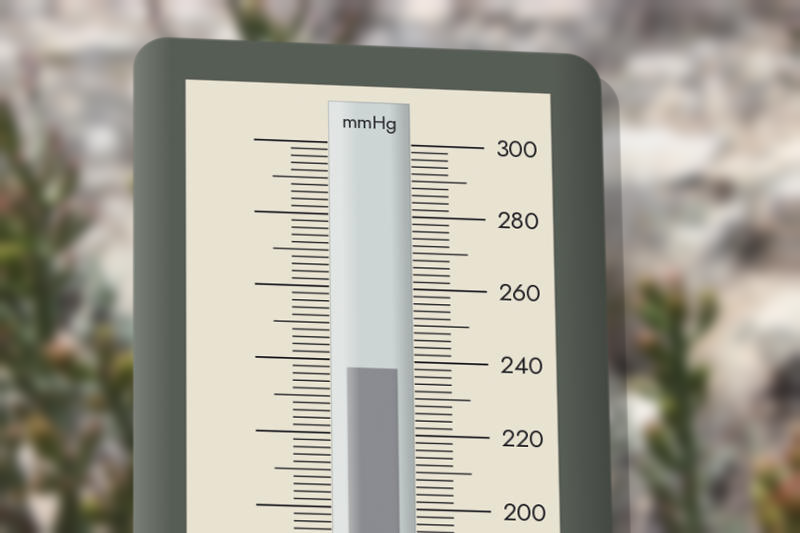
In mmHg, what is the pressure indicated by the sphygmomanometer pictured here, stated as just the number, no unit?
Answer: 238
